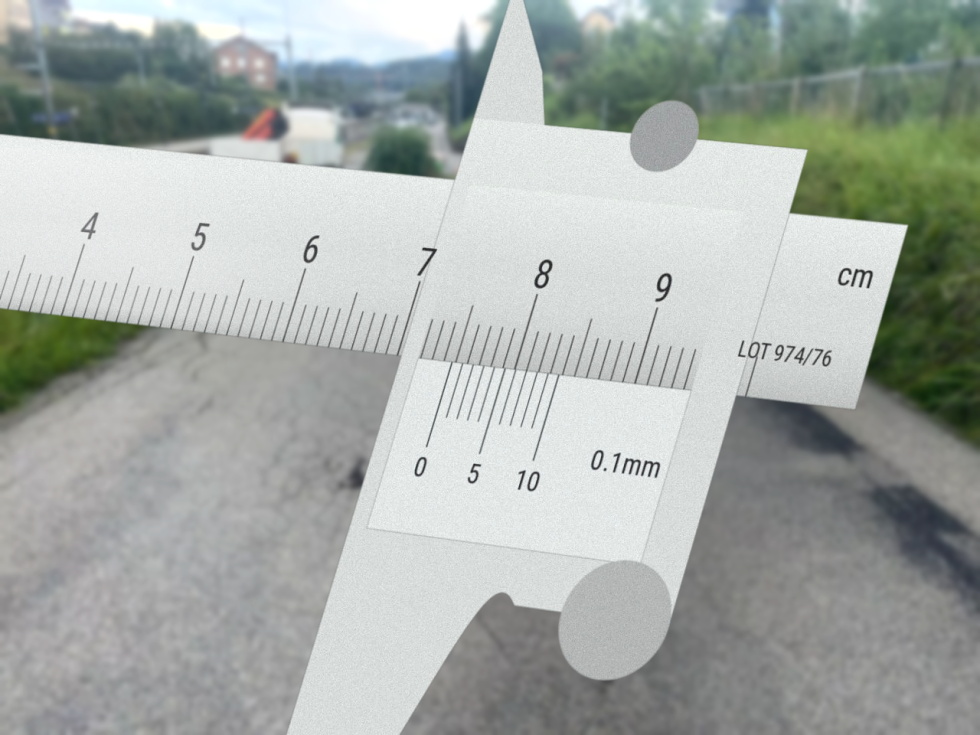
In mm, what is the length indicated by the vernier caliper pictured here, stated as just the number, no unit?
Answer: 74.7
